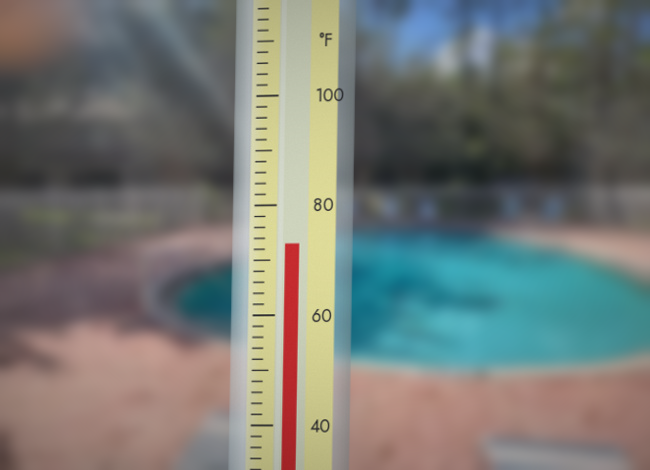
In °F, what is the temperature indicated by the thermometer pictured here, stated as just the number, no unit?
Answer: 73
